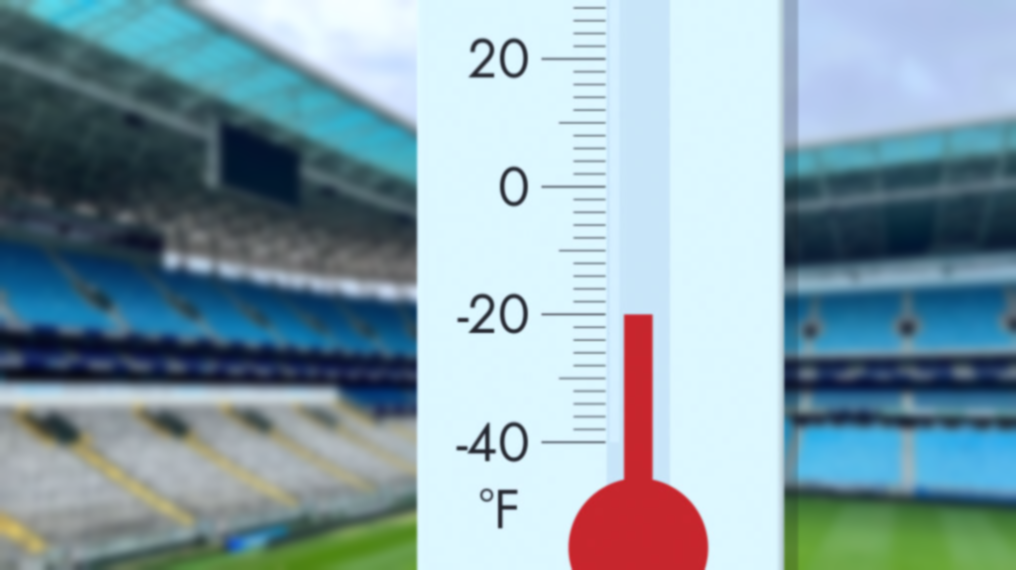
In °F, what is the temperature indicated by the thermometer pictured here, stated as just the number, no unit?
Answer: -20
